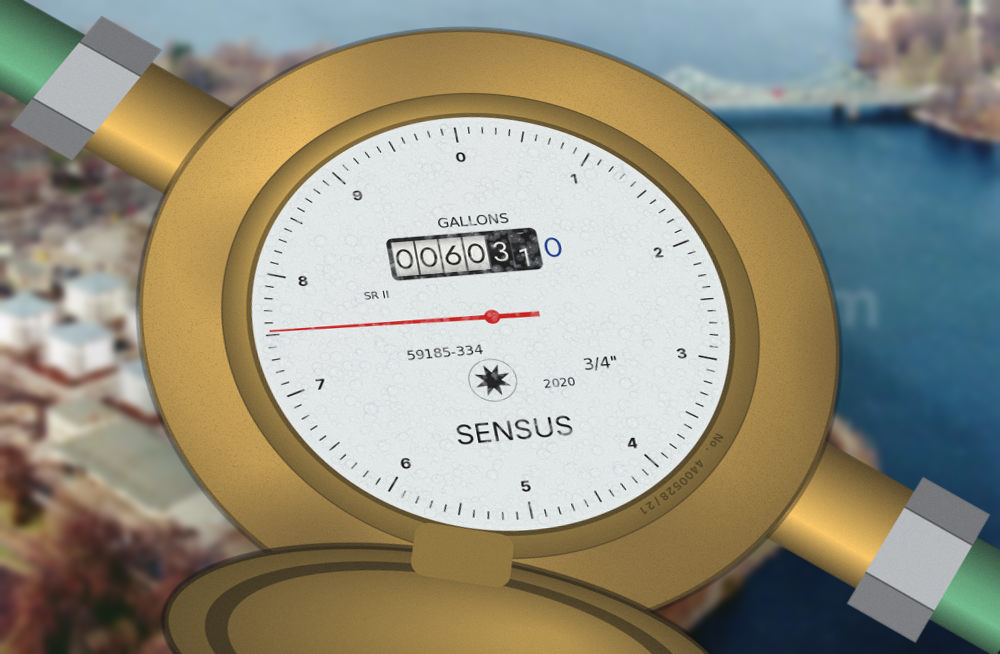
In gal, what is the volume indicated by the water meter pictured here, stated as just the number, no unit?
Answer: 60307.5
